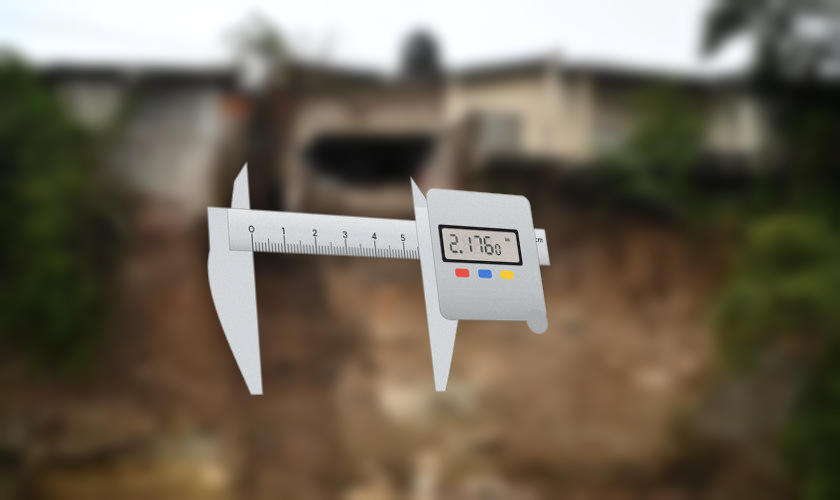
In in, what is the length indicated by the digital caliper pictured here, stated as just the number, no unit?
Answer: 2.1760
